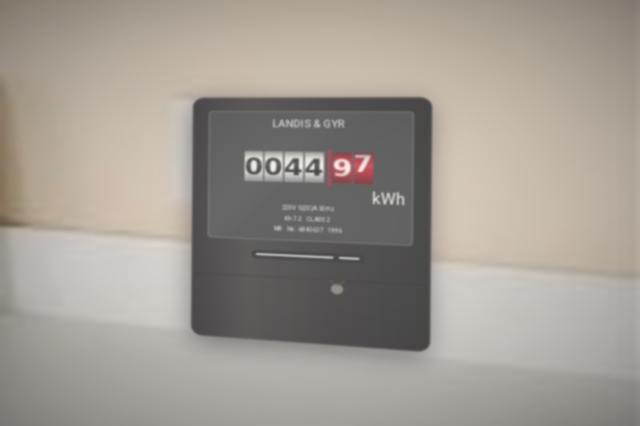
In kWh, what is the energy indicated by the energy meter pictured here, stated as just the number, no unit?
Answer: 44.97
